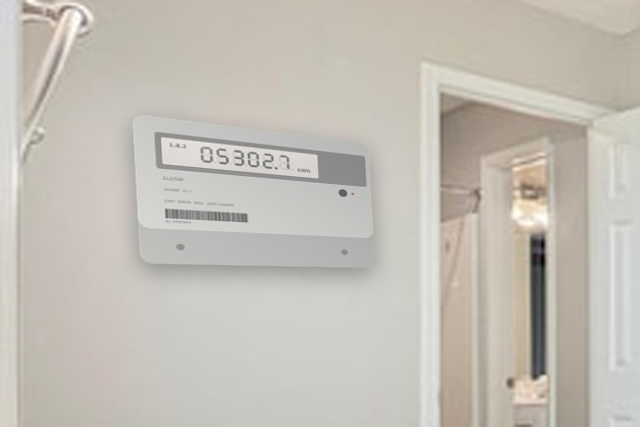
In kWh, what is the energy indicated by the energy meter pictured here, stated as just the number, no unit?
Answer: 5302.7
